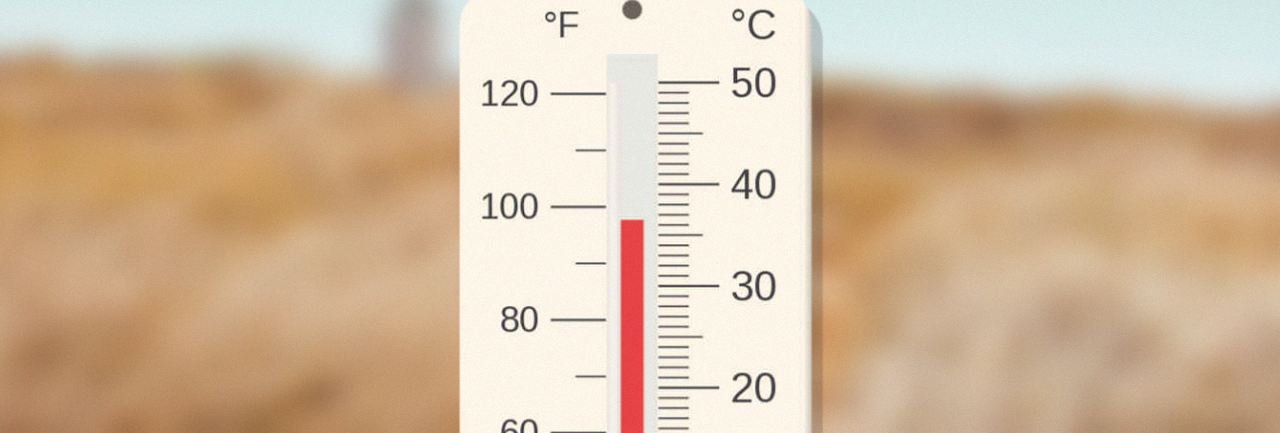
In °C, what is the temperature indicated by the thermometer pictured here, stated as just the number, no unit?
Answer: 36.5
